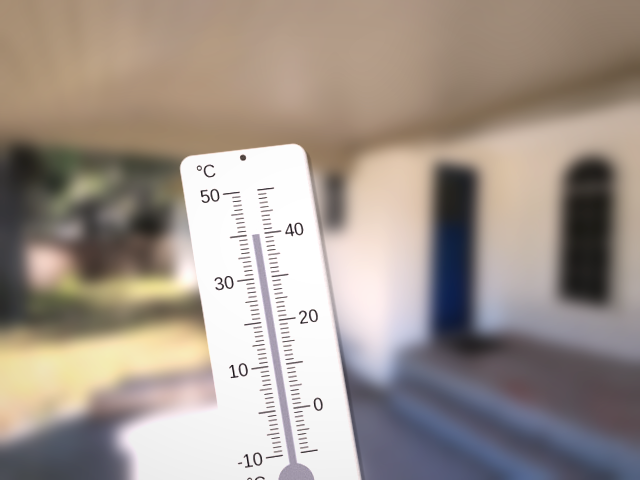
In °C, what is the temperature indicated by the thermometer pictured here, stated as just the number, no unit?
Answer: 40
